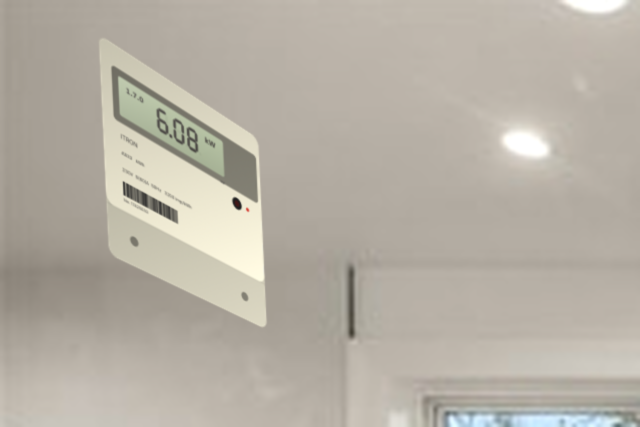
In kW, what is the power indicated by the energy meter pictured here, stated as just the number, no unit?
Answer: 6.08
